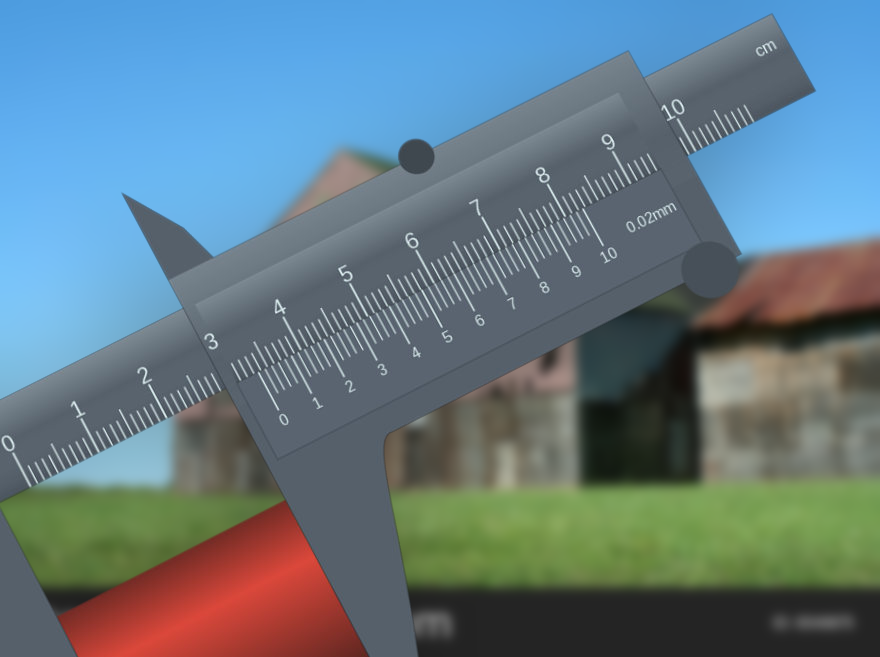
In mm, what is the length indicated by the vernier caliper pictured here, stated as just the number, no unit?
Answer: 33.6
